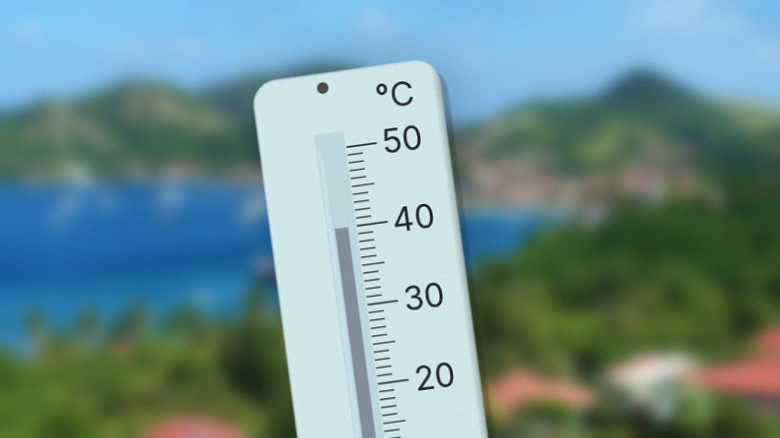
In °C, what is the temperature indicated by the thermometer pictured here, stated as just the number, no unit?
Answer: 40
